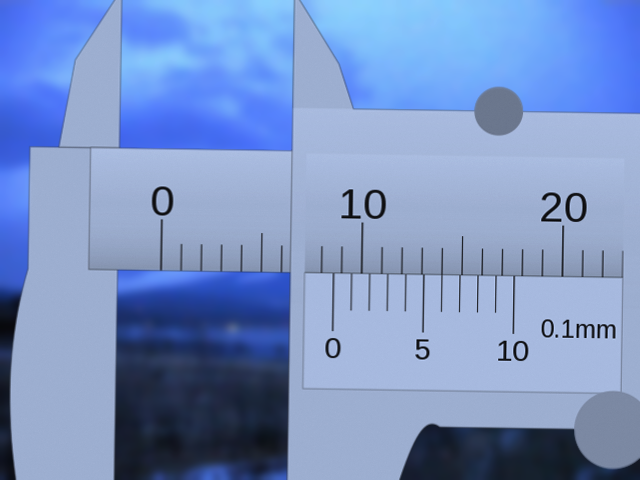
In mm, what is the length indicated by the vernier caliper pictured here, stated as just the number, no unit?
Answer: 8.6
